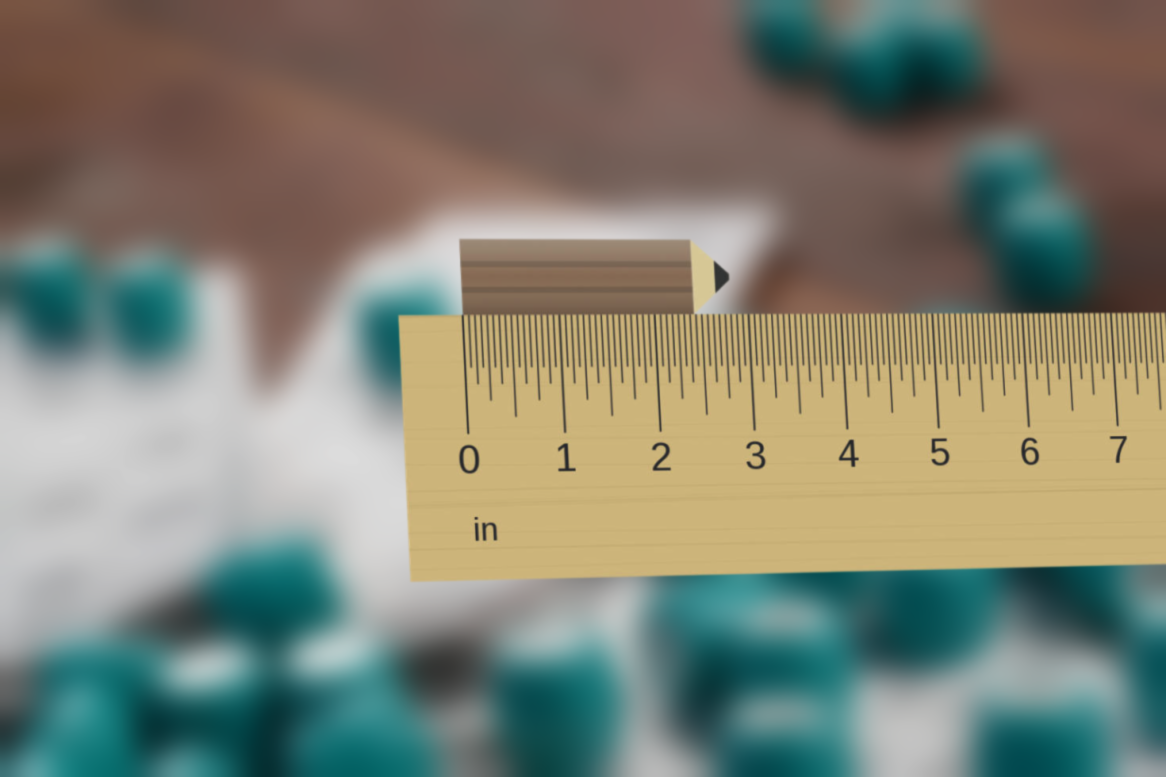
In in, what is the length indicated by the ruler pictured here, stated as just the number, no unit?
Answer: 2.8125
